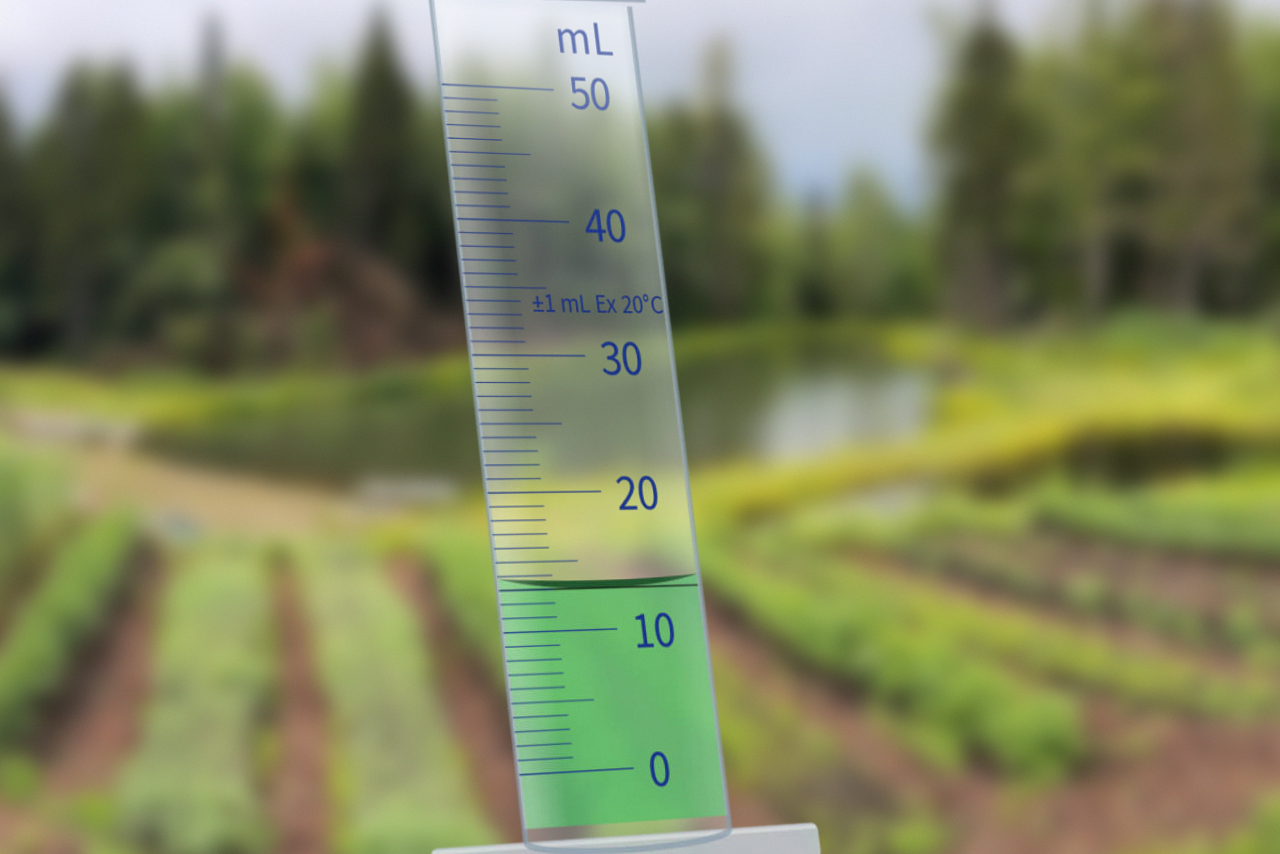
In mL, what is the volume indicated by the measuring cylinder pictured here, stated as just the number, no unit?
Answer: 13
